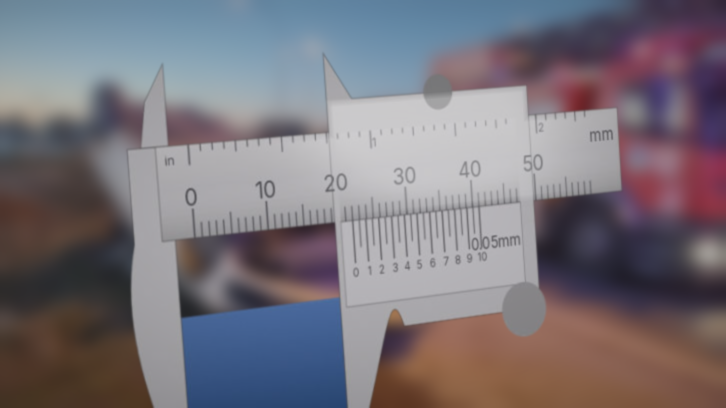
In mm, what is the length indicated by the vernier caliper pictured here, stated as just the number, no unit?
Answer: 22.0
